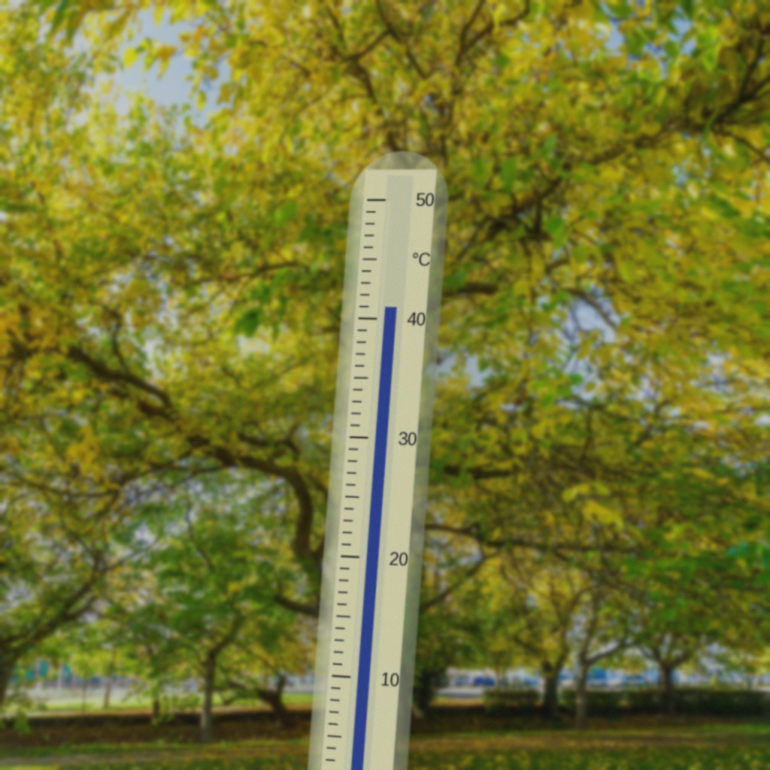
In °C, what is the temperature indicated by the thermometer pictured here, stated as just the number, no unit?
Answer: 41
